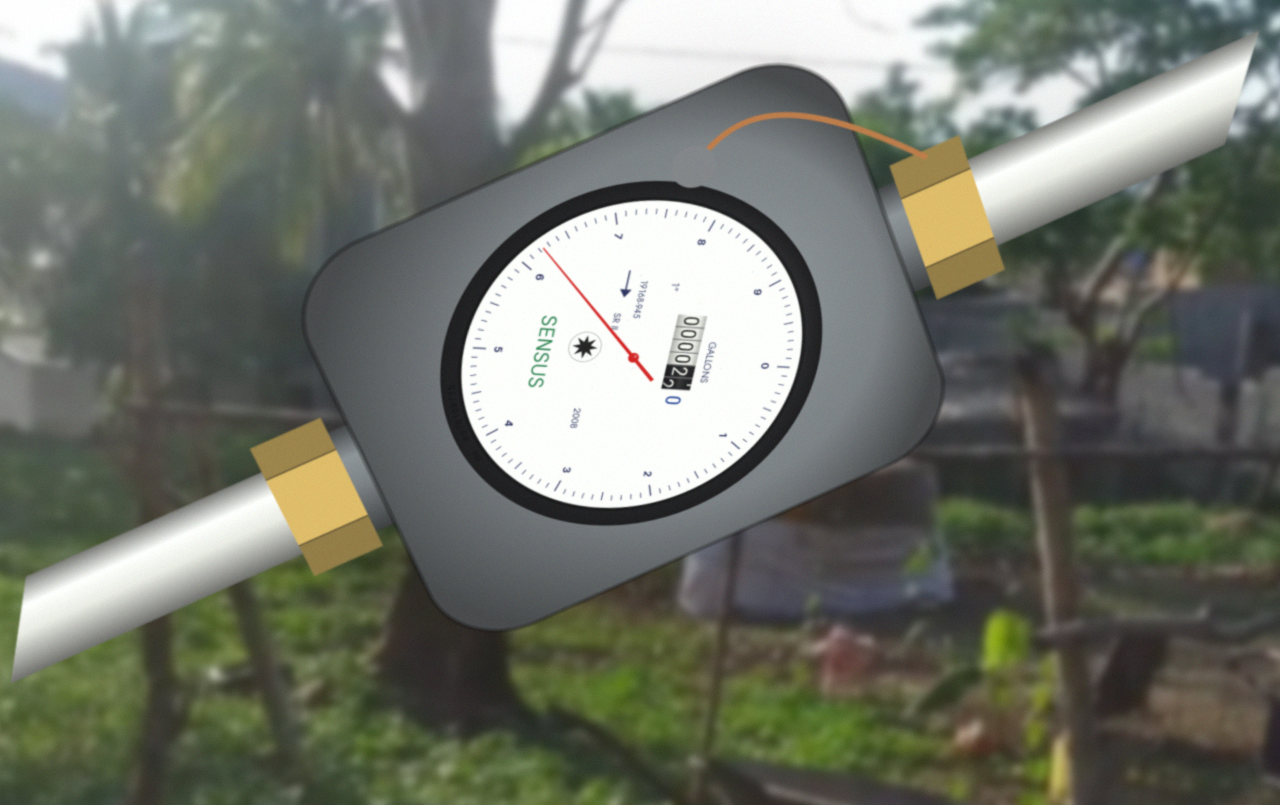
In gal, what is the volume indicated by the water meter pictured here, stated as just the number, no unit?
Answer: 216.2
